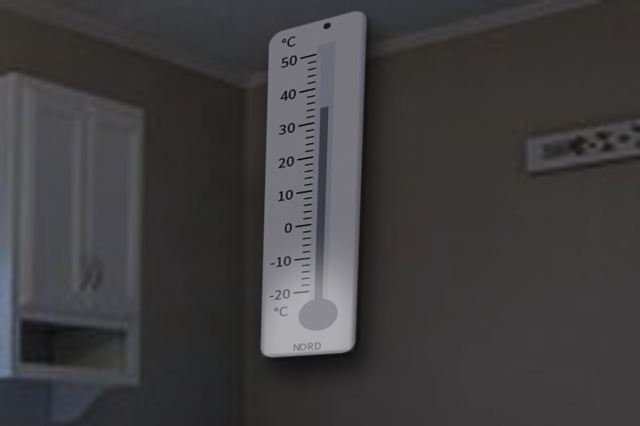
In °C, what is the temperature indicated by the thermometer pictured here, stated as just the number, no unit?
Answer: 34
